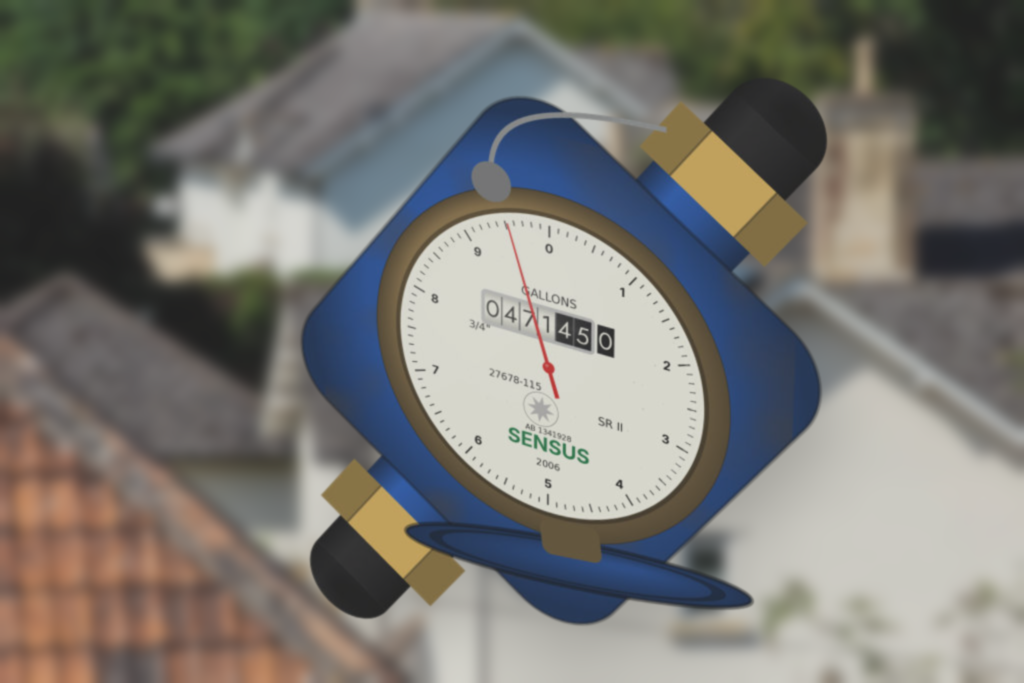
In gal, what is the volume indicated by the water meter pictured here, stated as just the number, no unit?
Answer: 471449.5
